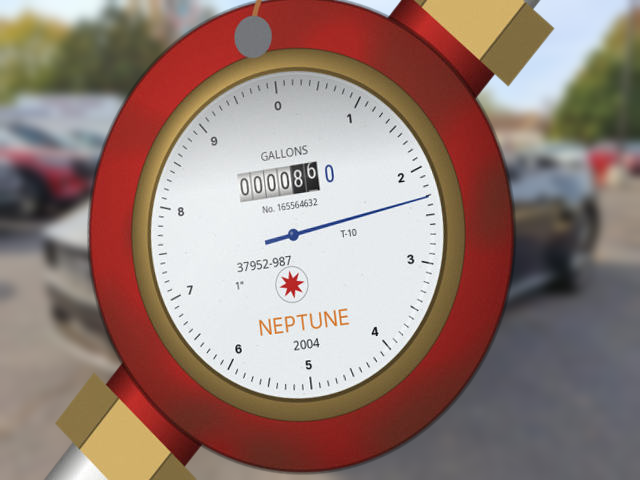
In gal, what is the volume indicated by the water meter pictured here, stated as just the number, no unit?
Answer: 862.3
